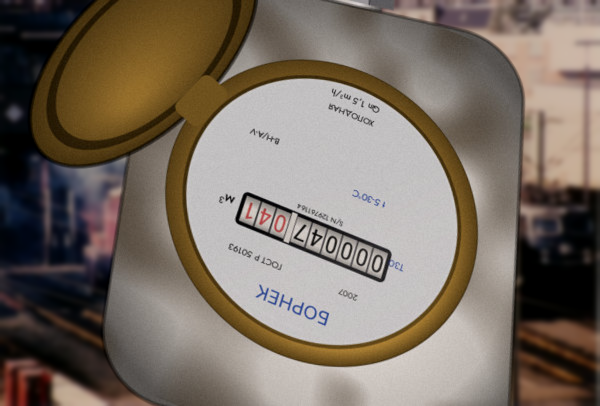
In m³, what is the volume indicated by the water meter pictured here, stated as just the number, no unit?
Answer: 47.041
